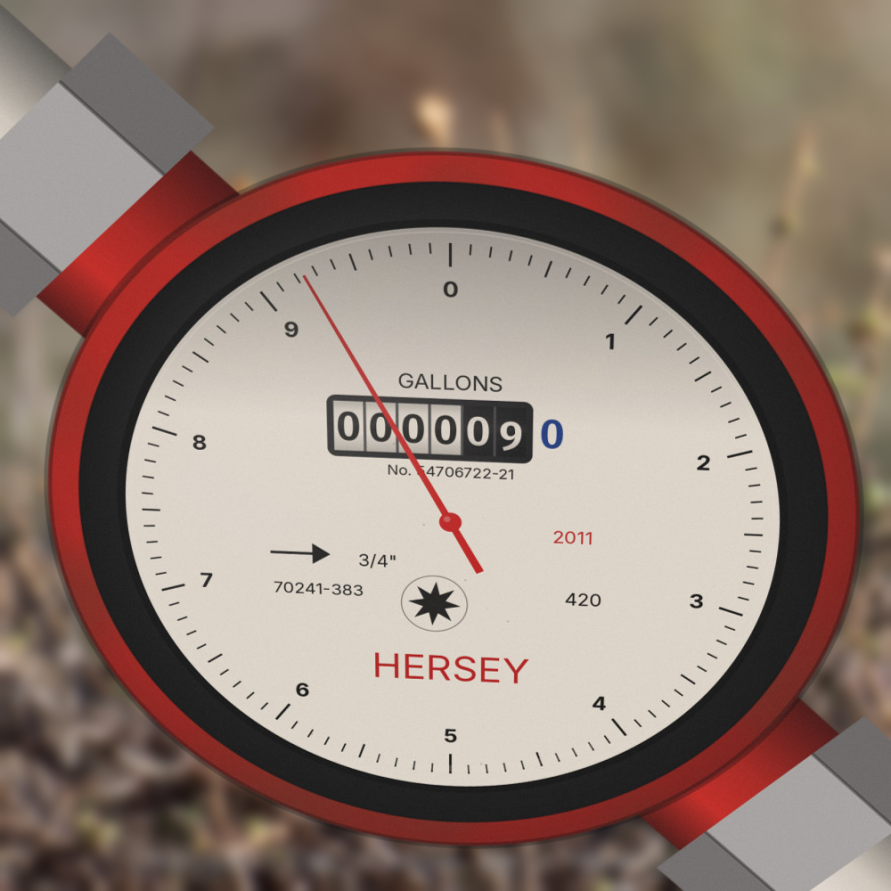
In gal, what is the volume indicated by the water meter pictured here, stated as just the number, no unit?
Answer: 89.2
